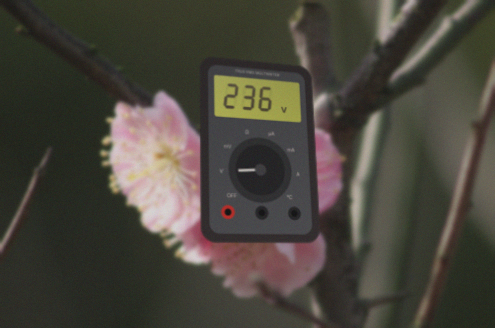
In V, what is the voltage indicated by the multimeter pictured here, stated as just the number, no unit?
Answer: 236
